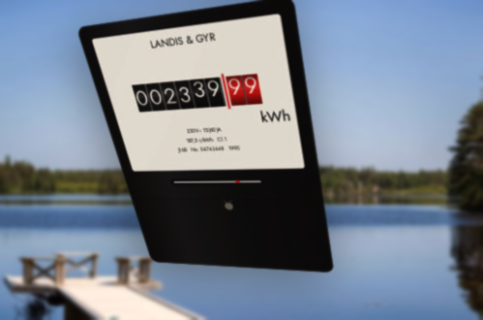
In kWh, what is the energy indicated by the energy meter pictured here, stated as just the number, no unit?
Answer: 2339.99
